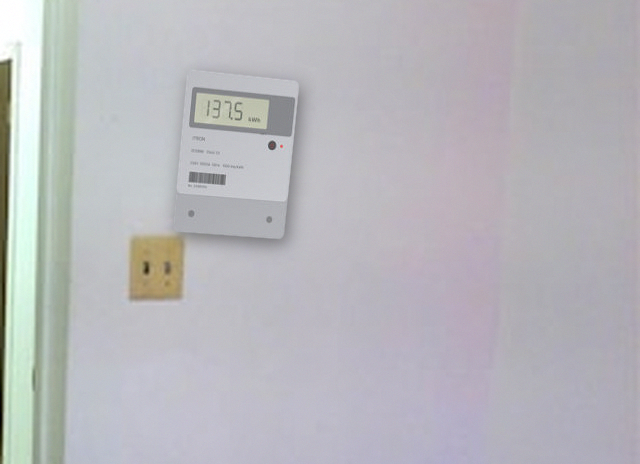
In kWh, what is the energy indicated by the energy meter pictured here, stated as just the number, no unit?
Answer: 137.5
